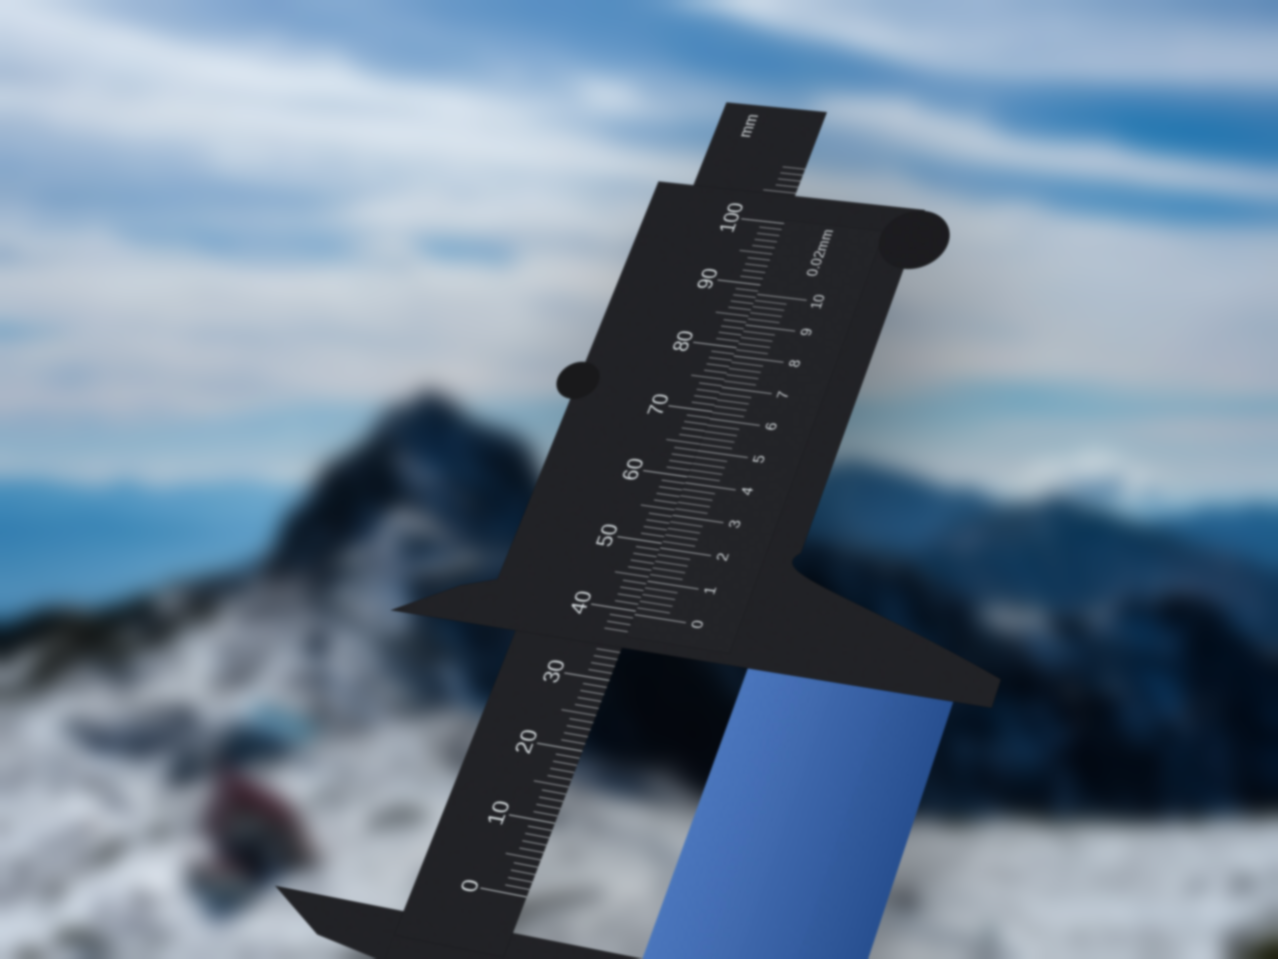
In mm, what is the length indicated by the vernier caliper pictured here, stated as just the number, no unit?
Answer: 39.5
